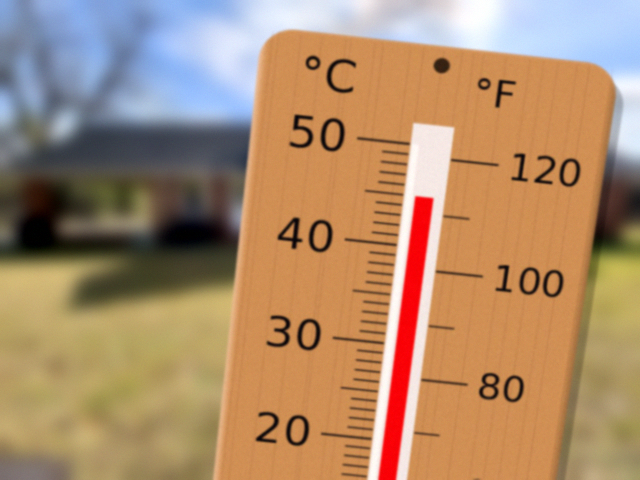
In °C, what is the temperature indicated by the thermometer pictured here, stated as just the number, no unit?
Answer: 45
